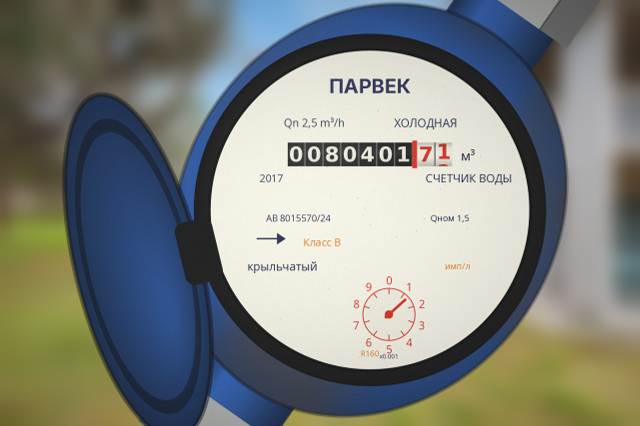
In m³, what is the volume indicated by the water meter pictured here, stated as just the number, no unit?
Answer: 80401.711
